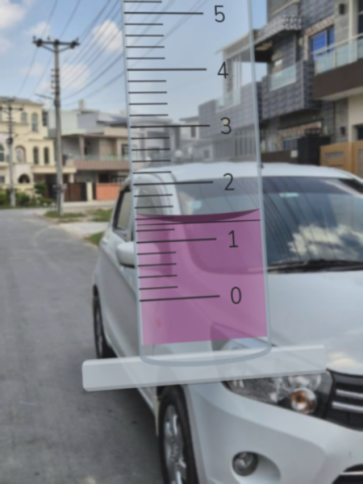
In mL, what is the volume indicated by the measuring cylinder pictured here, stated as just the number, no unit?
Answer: 1.3
